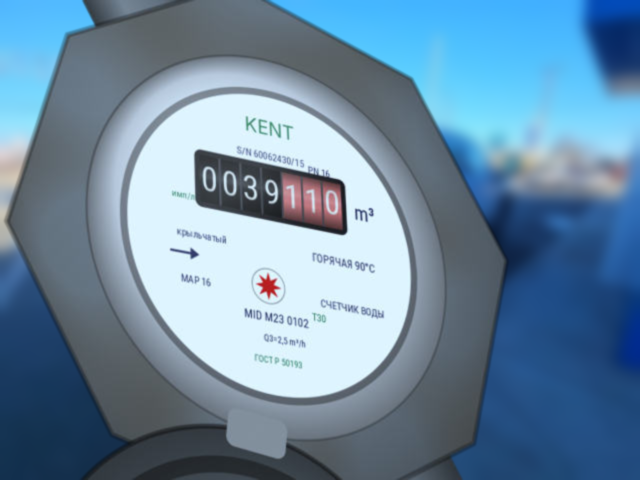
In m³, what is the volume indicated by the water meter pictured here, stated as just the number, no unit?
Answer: 39.110
